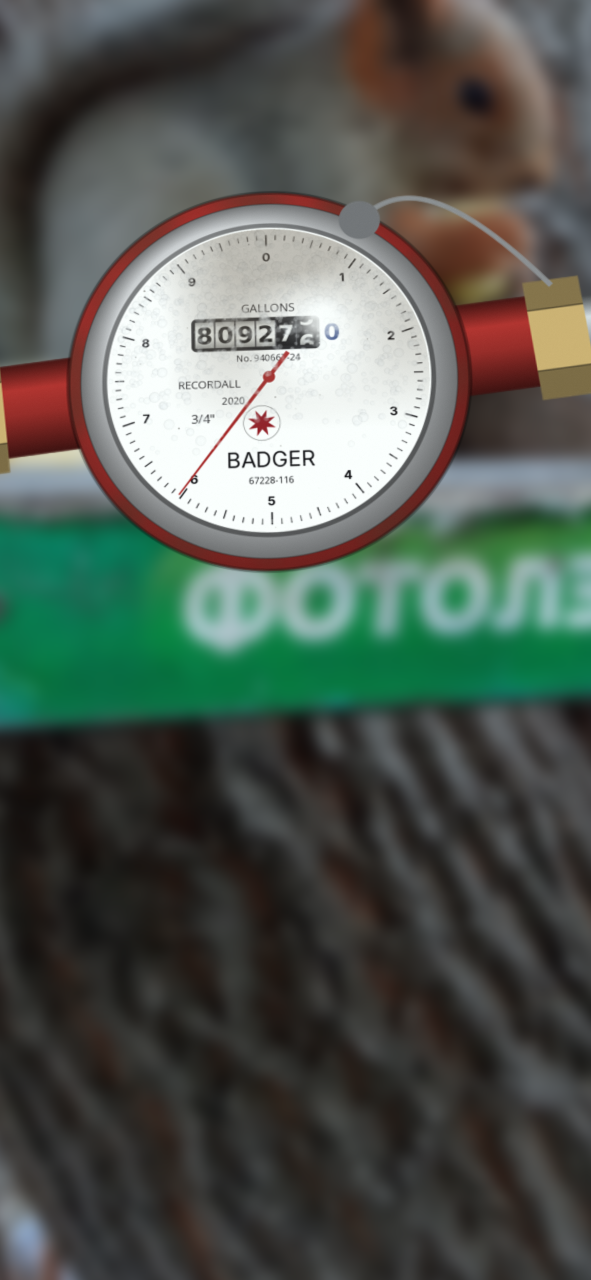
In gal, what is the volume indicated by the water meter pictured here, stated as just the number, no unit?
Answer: 8092756.0
